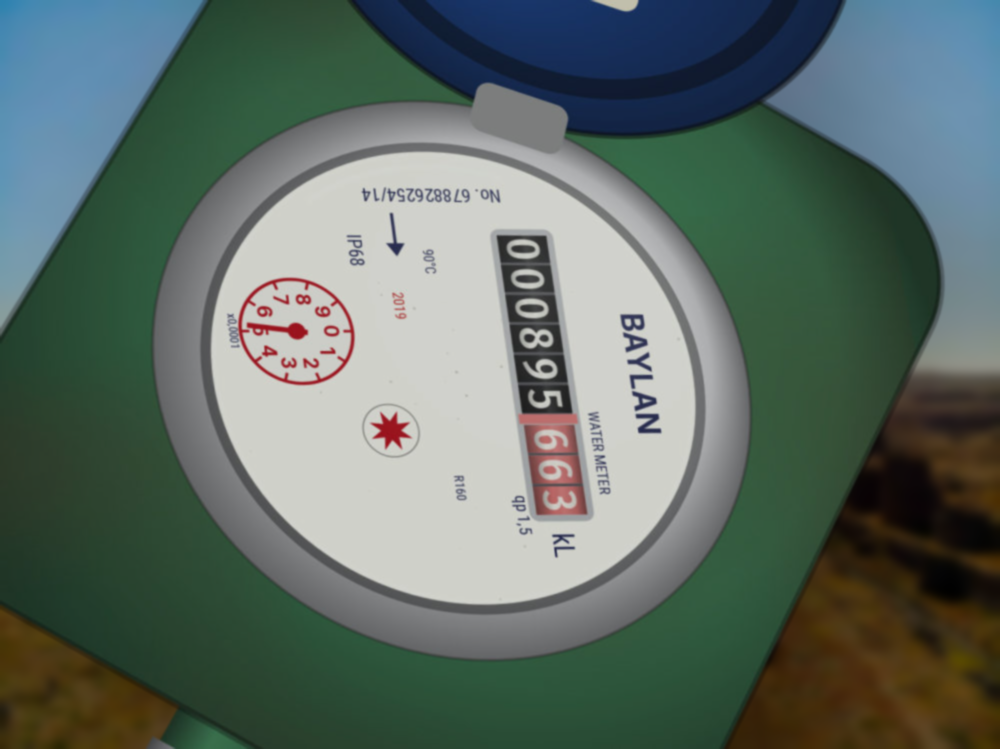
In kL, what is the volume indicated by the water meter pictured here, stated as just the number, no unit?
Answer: 895.6635
